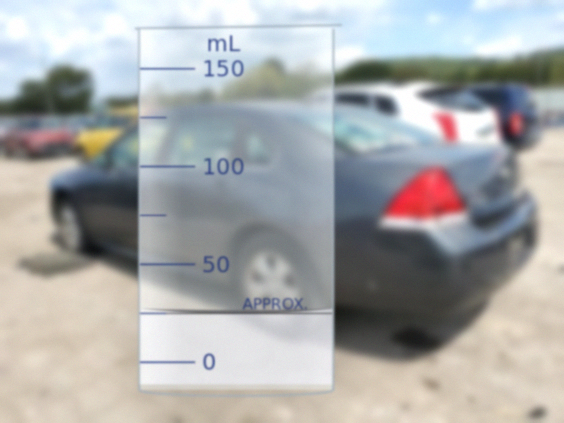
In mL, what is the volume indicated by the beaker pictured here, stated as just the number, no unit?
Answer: 25
